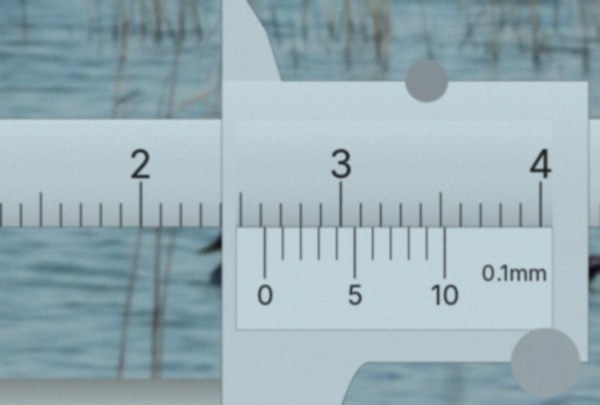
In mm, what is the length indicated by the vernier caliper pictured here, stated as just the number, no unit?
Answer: 26.2
